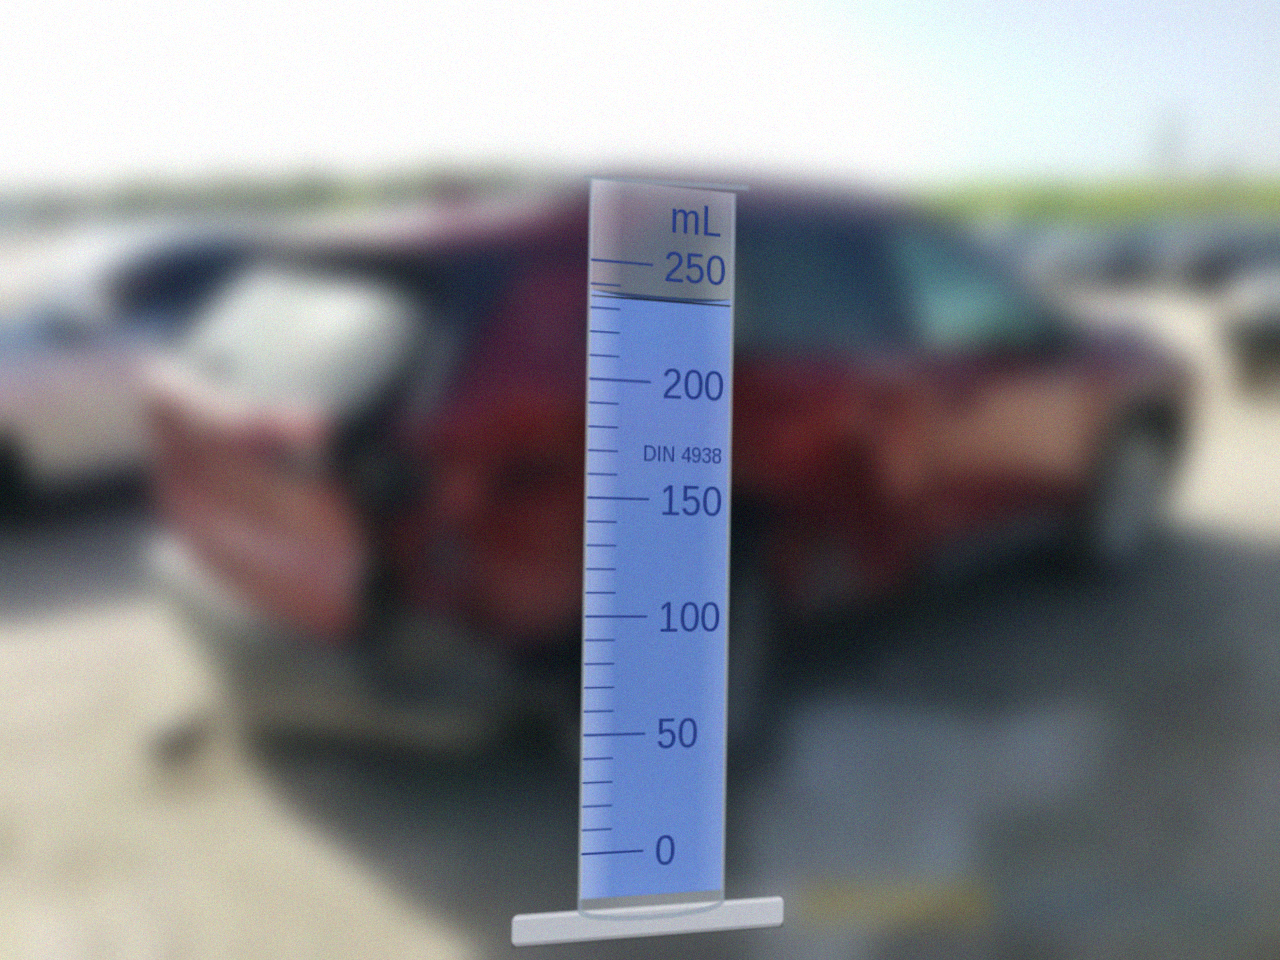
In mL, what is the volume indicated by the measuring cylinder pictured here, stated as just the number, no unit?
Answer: 235
